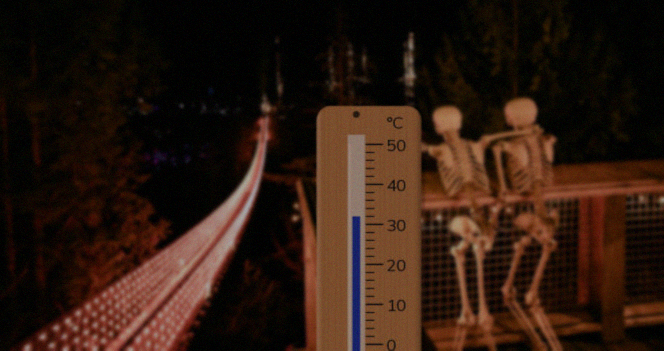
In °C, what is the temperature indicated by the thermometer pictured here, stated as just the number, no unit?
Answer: 32
